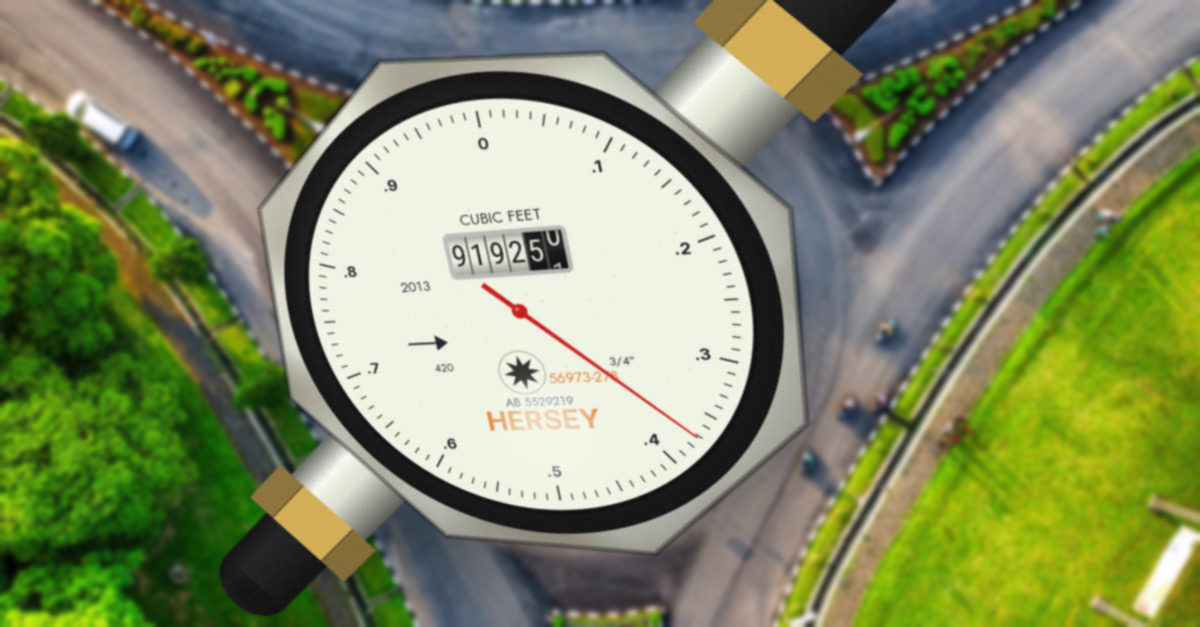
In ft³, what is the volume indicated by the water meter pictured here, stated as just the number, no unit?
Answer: 919250.37
